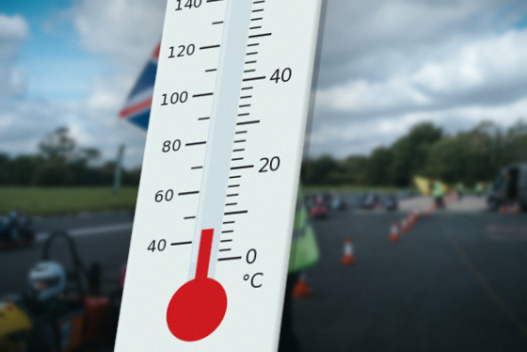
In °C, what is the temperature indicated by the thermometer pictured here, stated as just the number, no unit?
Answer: 7
